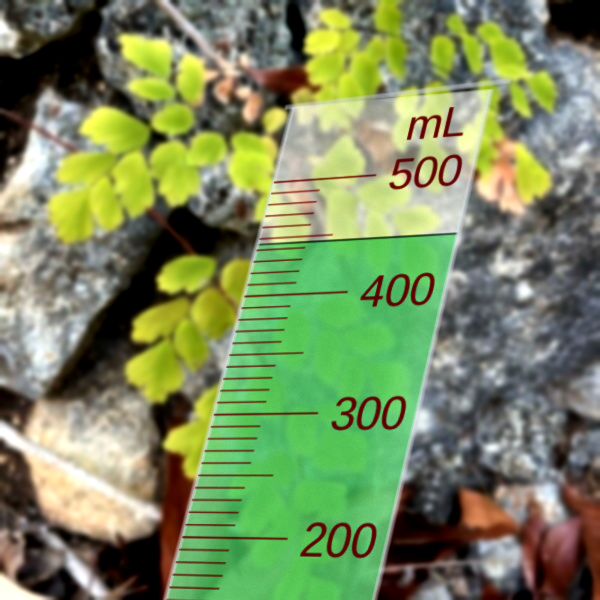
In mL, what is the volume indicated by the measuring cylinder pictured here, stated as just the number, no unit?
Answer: 445
